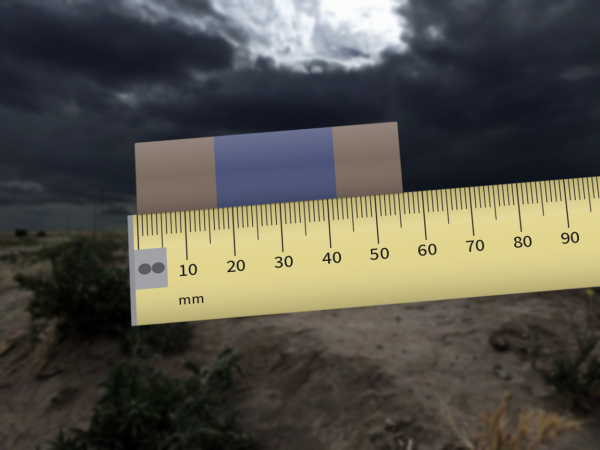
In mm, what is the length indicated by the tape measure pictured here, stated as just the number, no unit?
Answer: 56
